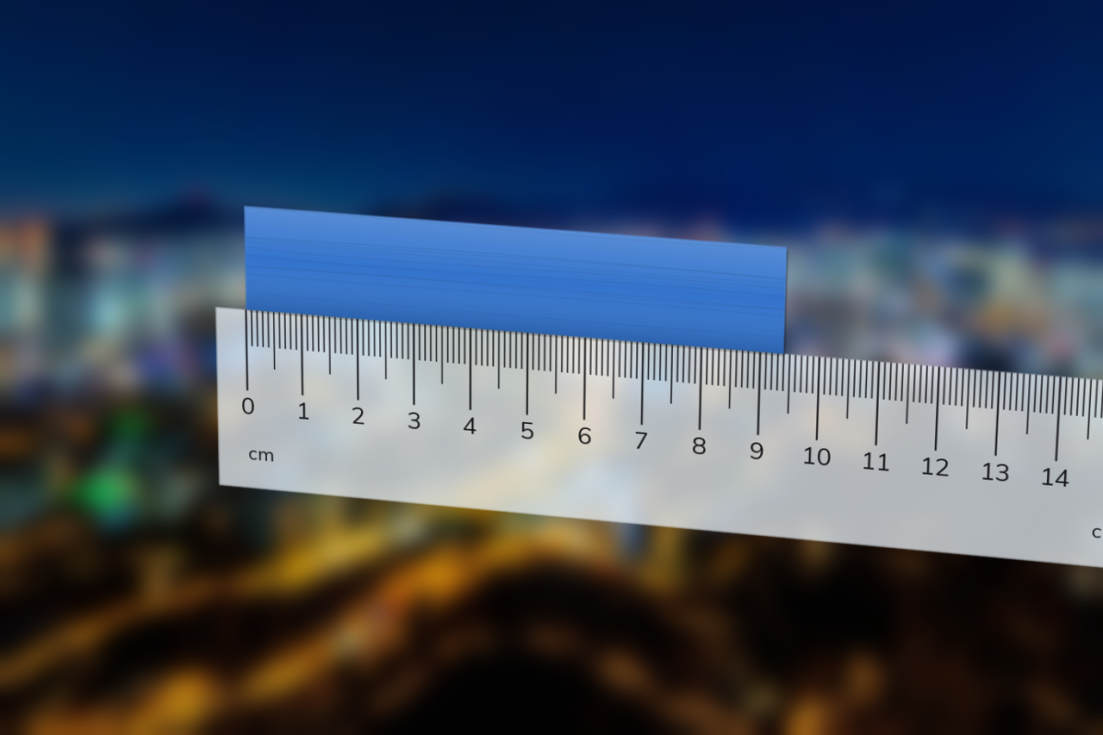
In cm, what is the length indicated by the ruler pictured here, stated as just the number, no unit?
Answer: 9.4
